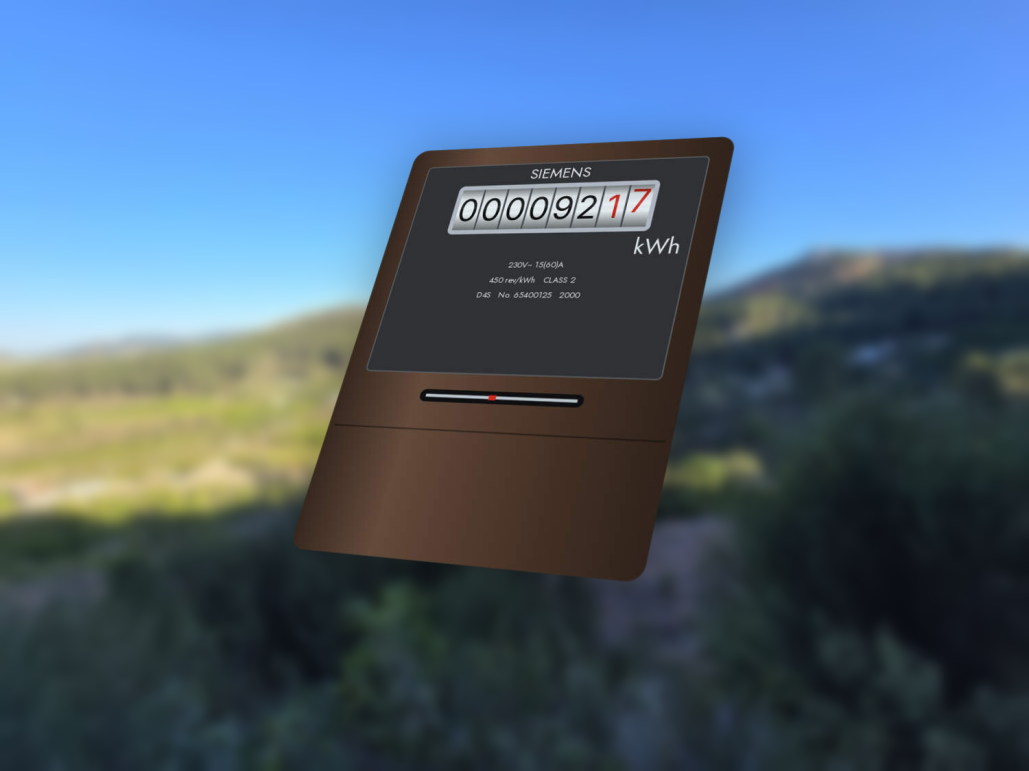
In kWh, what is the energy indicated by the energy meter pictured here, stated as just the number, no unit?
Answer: 92.17
